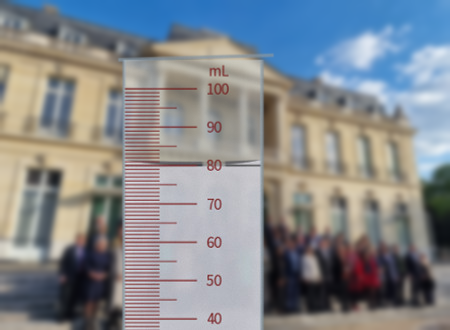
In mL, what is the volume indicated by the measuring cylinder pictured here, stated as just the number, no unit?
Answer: 80
